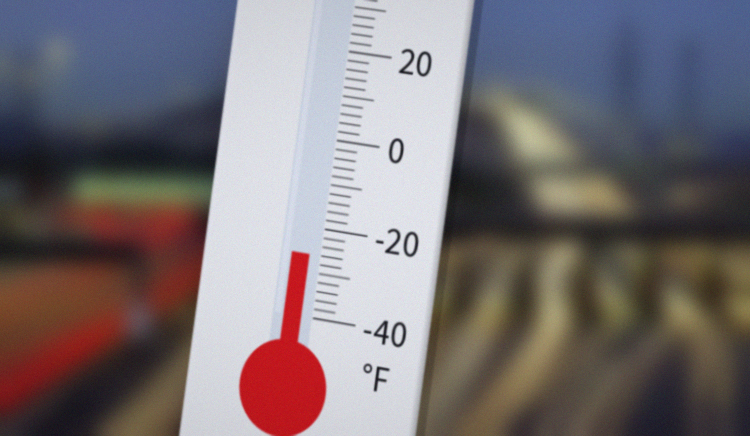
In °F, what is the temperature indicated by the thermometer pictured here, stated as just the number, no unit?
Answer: -26
